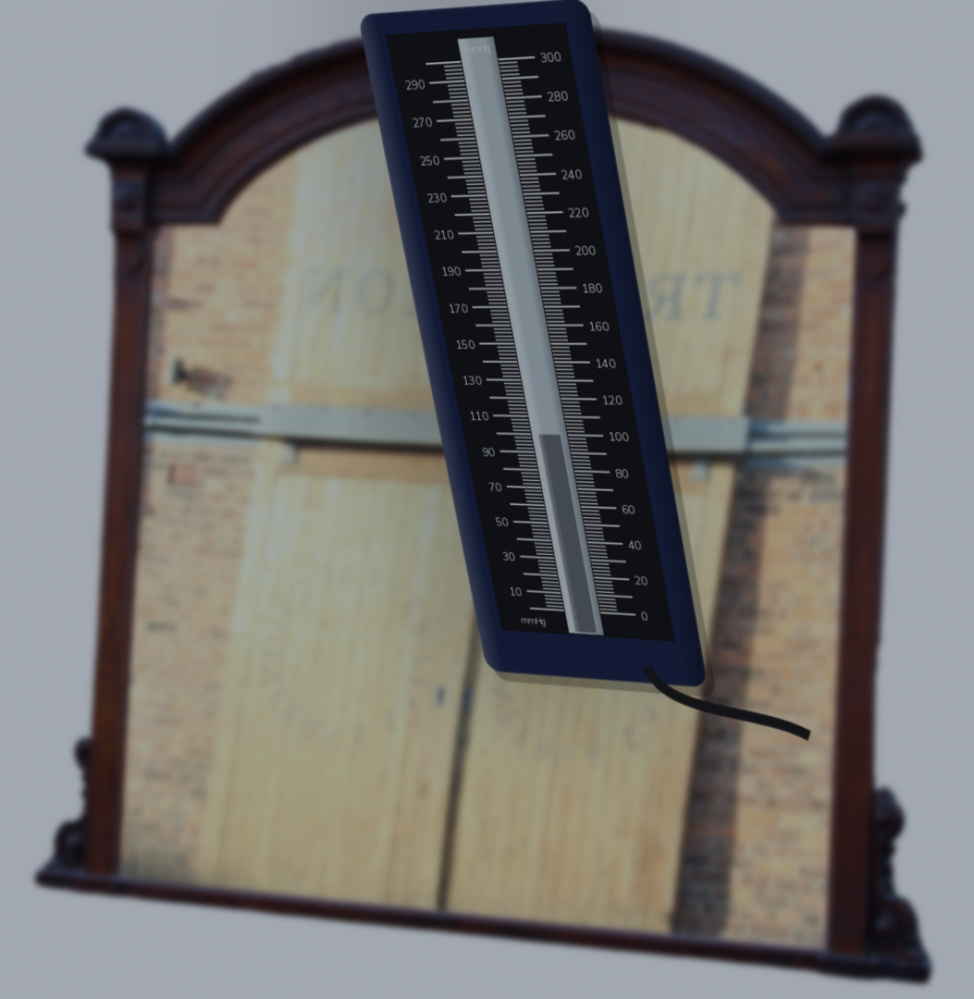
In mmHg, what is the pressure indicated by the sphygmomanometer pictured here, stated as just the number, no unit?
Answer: 100
